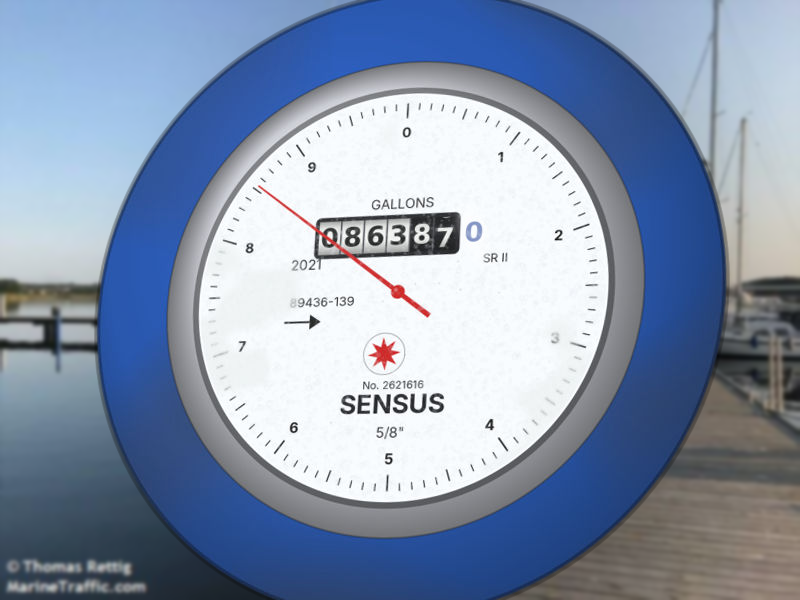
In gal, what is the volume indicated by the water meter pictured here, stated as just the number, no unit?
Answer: 863868.5
